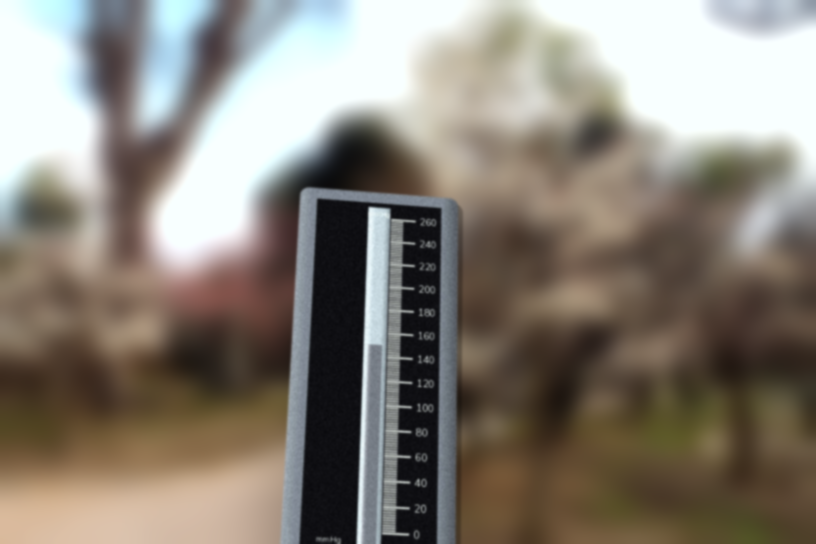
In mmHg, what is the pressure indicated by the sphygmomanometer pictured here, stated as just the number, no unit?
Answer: 150
